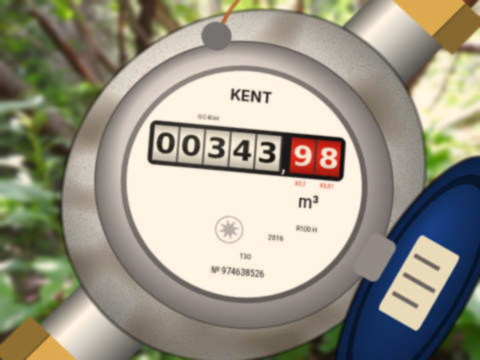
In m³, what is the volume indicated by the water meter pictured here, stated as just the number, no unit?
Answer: 343.98
